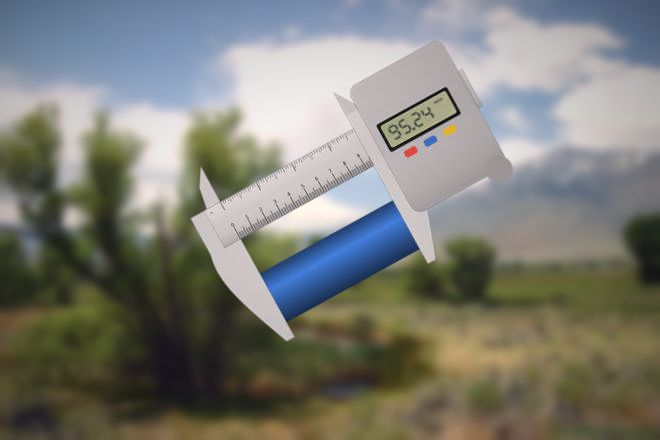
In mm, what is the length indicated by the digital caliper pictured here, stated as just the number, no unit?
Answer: 95.24
